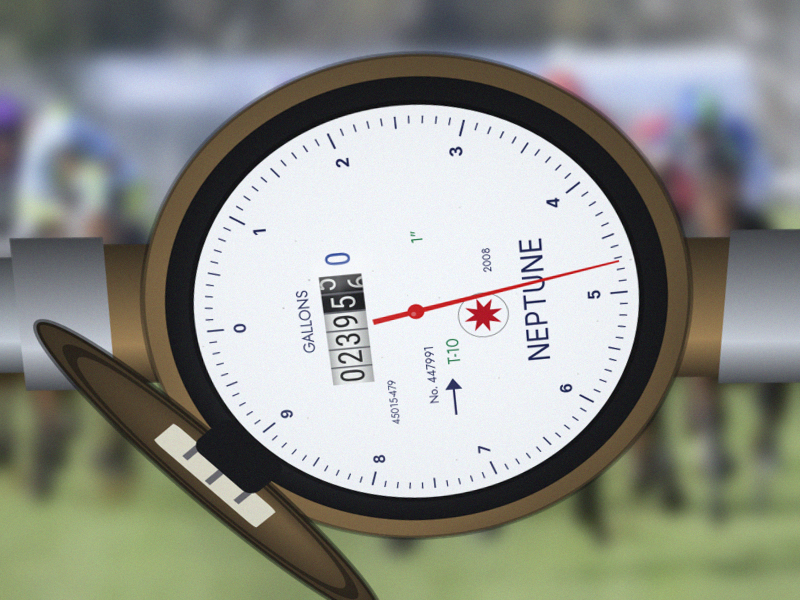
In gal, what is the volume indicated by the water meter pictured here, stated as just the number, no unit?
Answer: 239554.7
